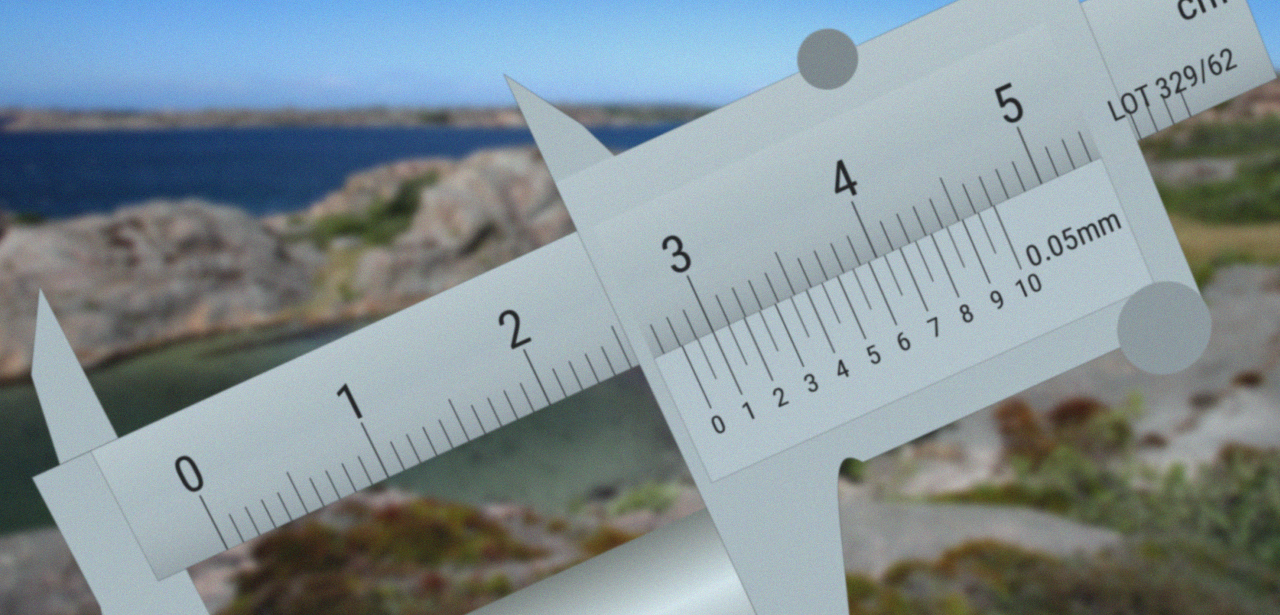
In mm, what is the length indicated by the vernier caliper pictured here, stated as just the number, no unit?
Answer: 28.1
